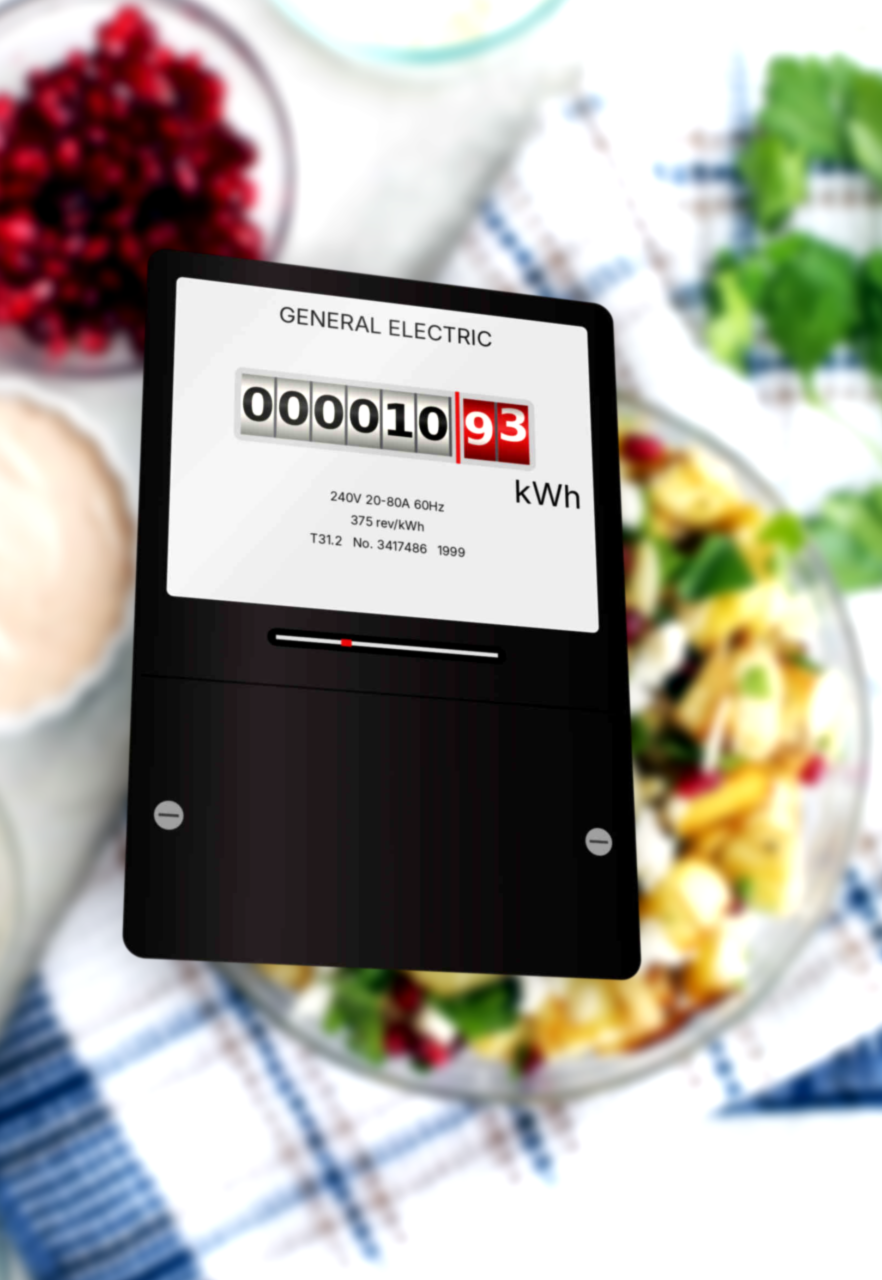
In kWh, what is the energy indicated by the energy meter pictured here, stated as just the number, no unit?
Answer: 10.93
